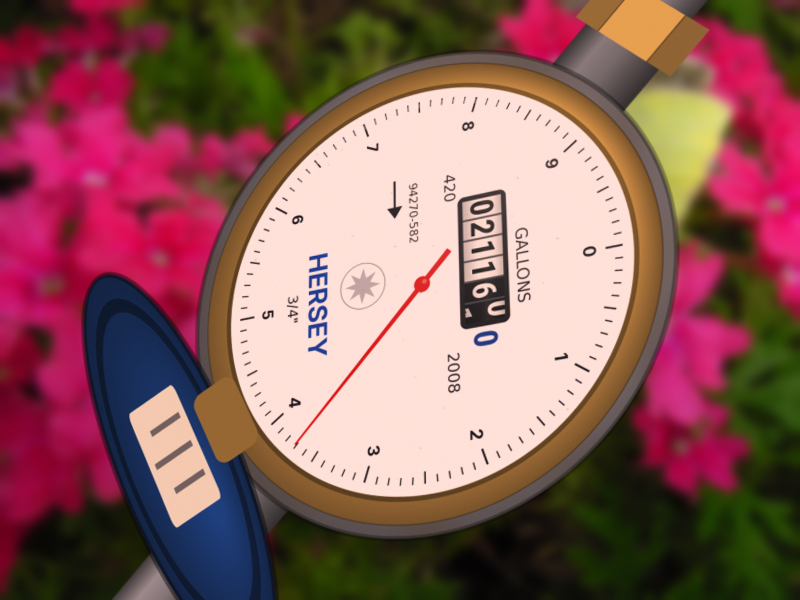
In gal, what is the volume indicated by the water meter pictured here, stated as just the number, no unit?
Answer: 211603.7
